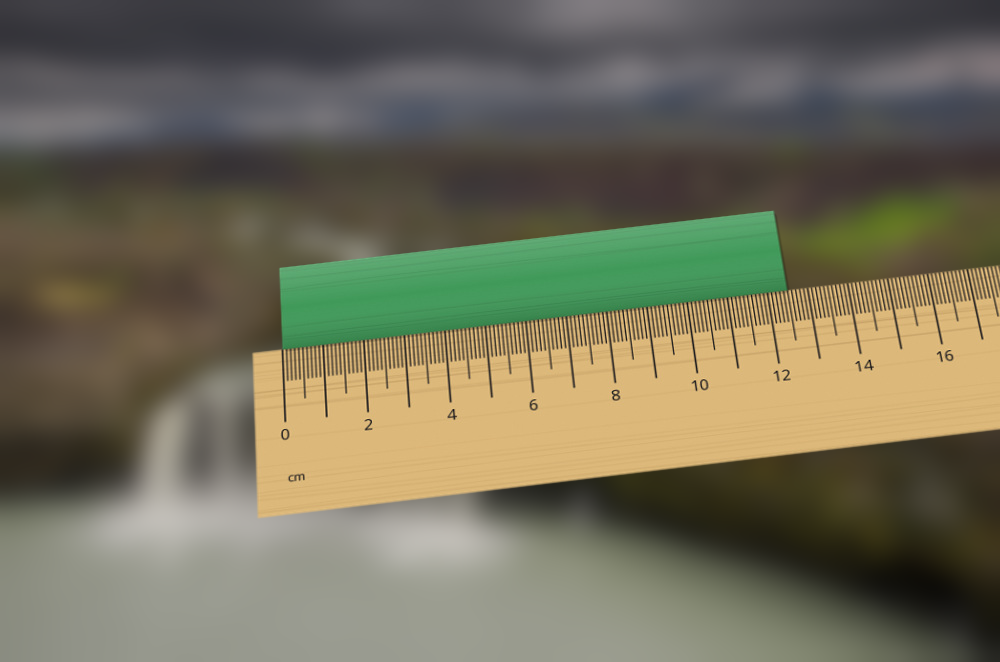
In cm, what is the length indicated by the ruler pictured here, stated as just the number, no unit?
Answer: 12.5
